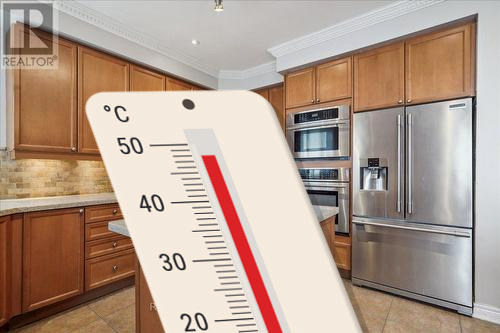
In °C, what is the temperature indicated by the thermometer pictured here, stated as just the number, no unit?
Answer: 48
